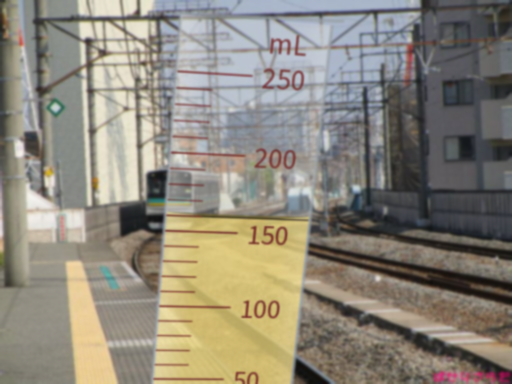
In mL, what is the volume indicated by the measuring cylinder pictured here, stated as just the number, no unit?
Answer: 160
